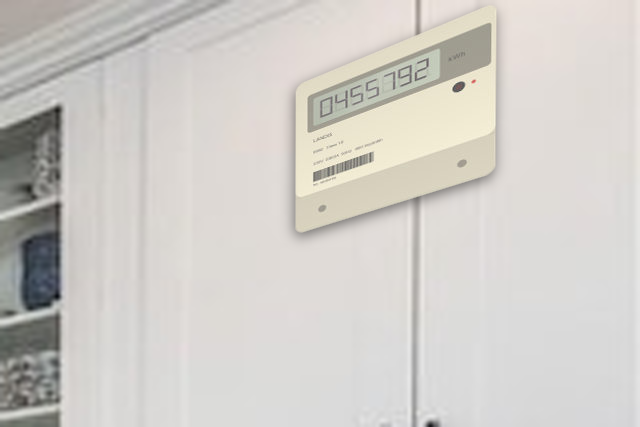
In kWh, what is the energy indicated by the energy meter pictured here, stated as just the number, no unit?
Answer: 455792
